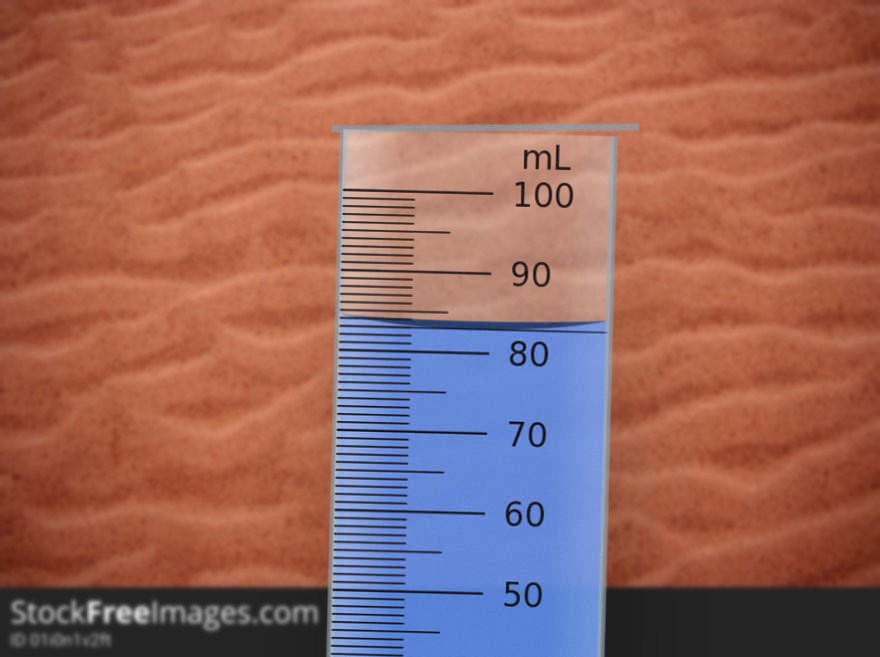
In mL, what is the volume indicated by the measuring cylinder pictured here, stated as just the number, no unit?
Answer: 83
